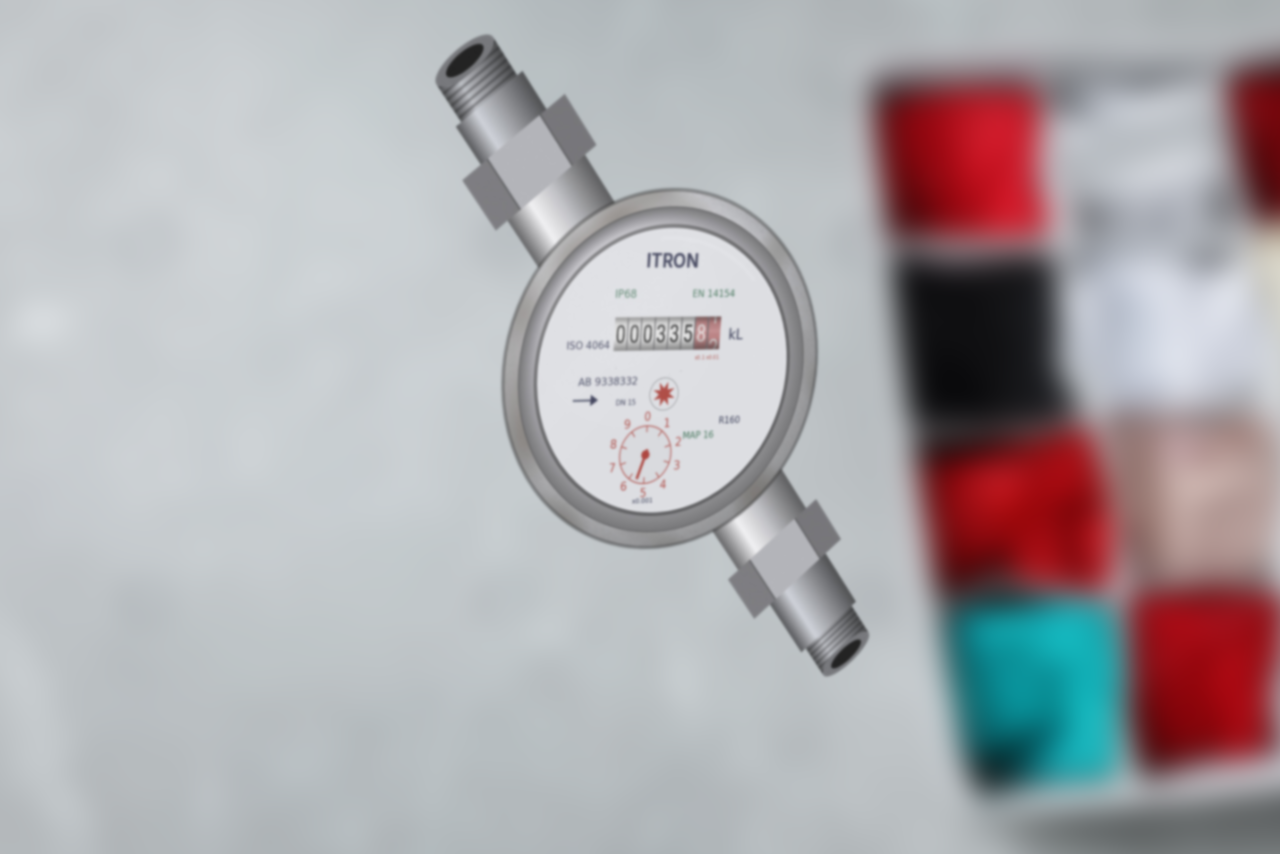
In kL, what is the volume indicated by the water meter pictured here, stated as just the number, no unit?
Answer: 335.815
